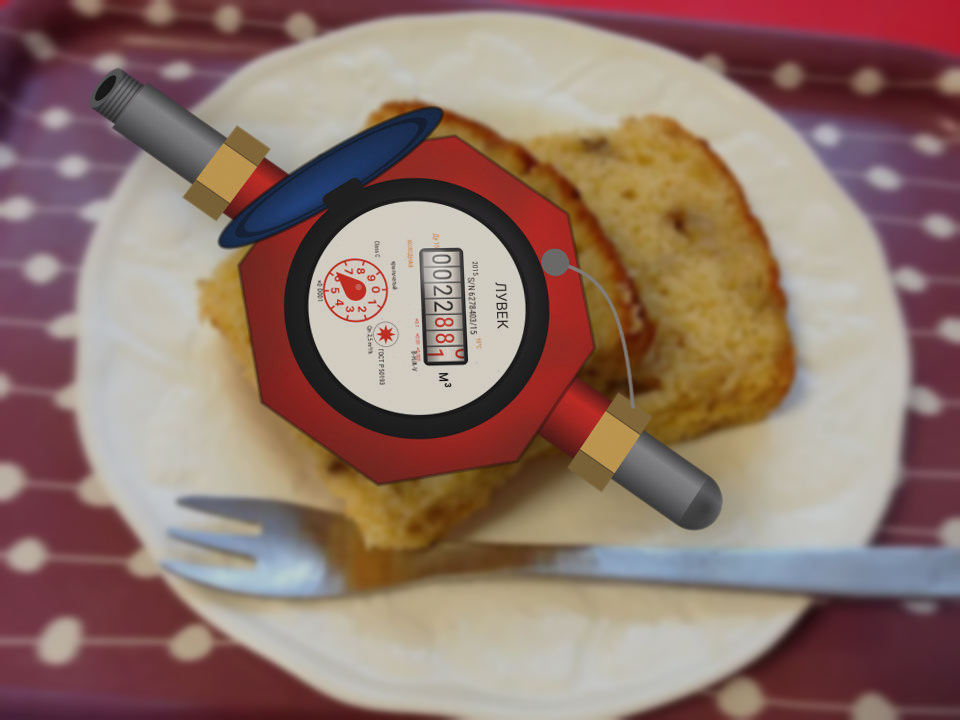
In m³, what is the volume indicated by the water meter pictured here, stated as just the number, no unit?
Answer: 22.8806
